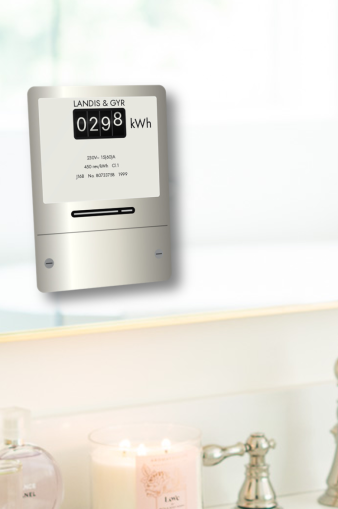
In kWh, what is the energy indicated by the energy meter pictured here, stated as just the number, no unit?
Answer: 298
